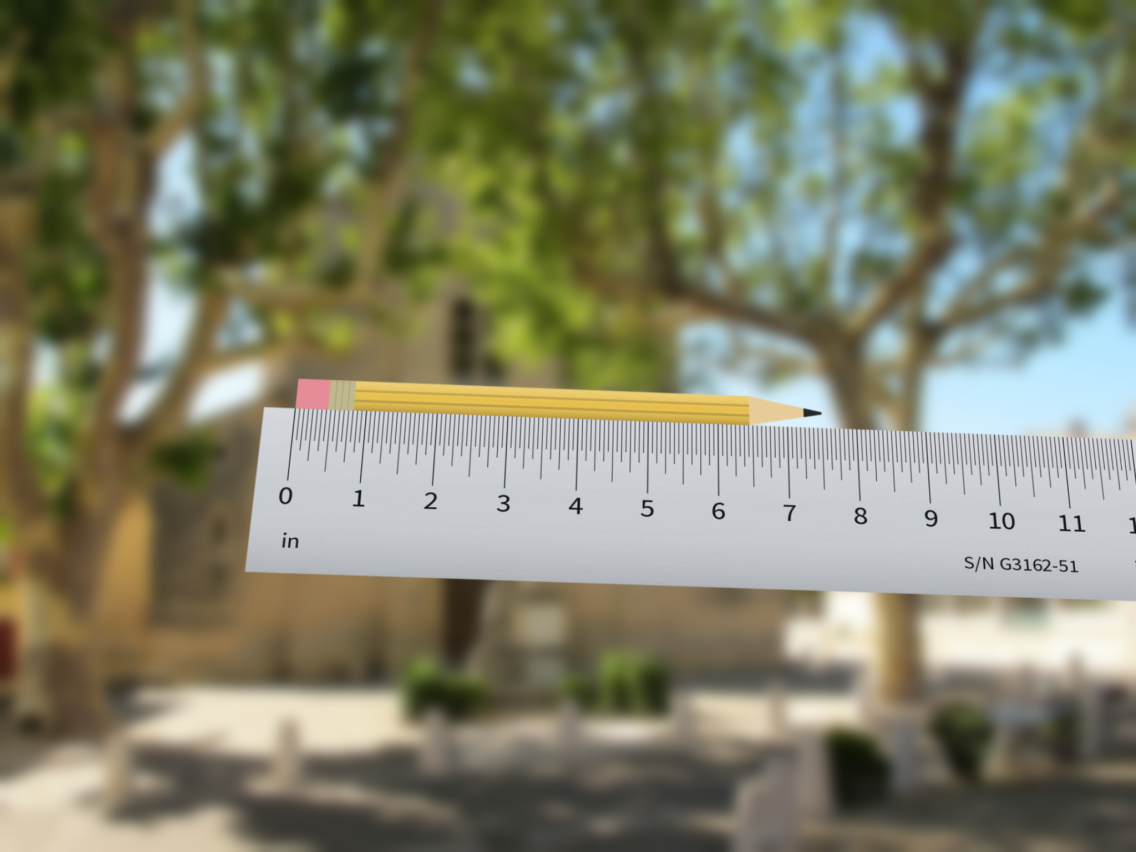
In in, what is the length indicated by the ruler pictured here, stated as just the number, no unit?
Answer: 7.5
